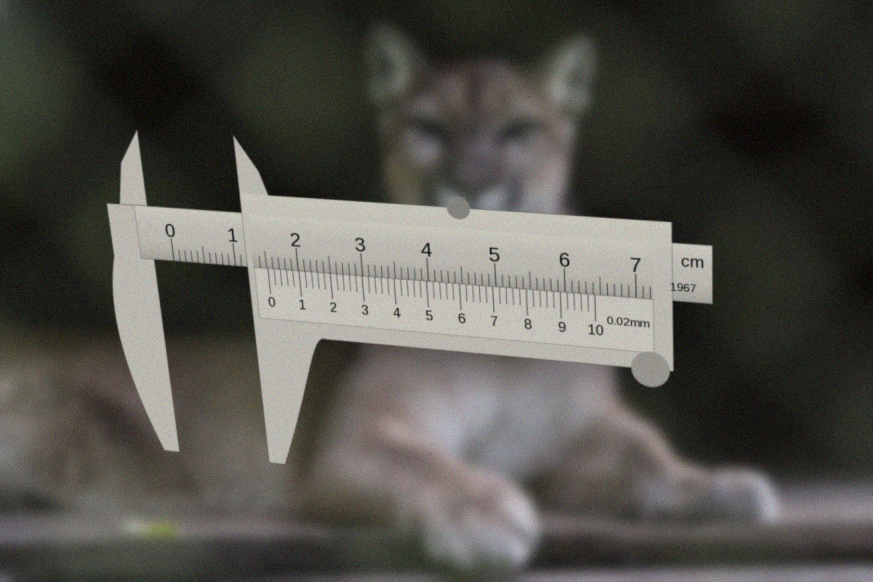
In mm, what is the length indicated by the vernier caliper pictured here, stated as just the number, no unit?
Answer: 15.2
